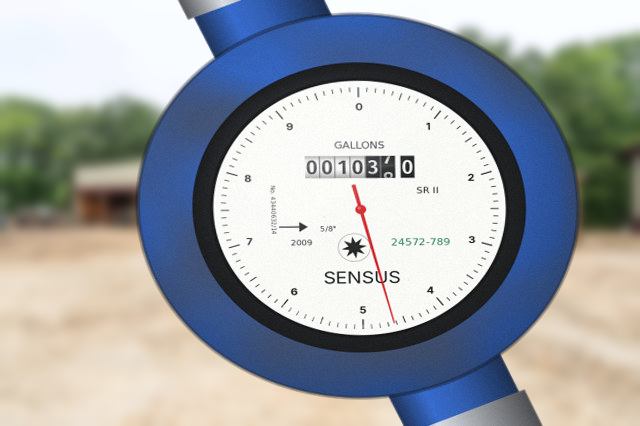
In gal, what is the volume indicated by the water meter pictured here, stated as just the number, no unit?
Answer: 10374.6
